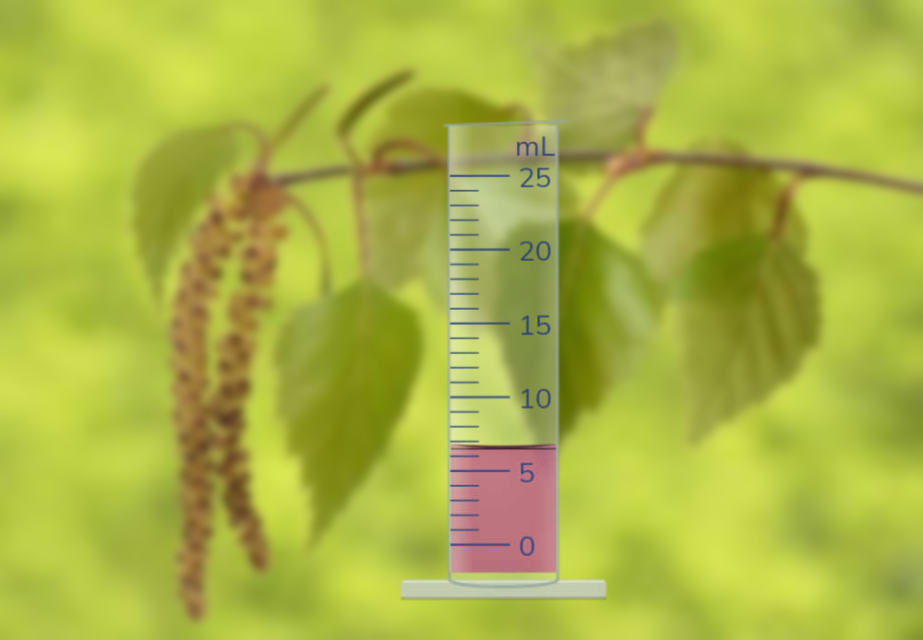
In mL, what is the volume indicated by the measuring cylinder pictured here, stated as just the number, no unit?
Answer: 6.5
